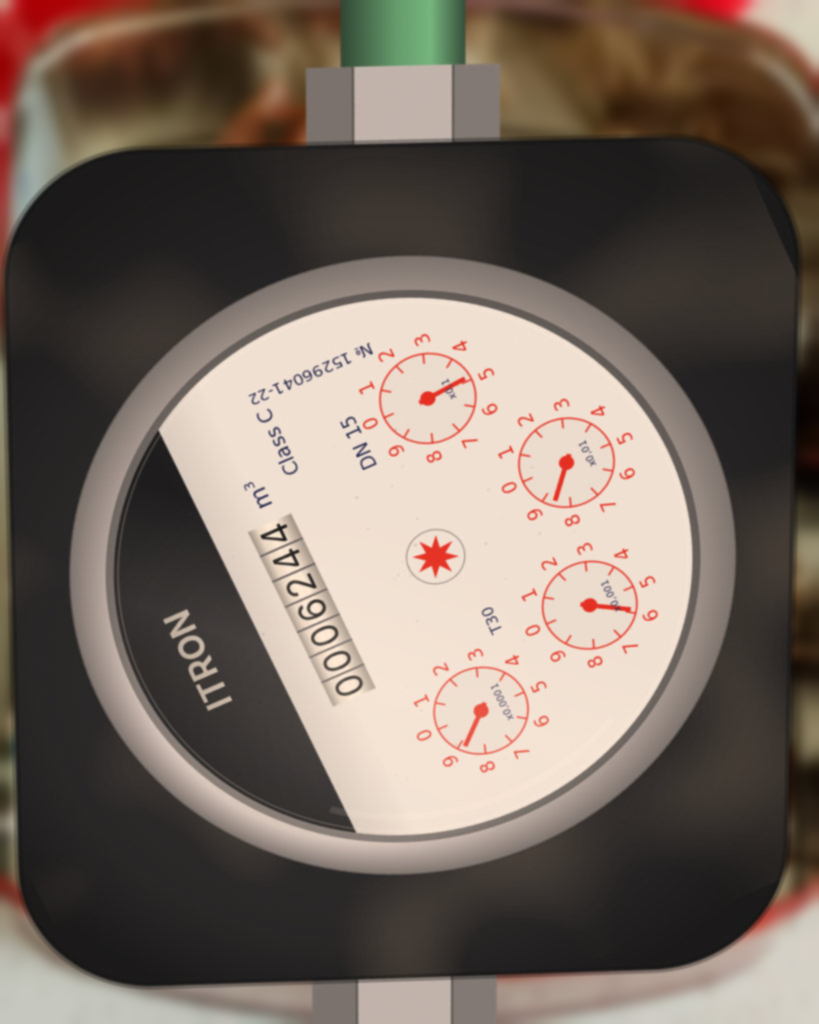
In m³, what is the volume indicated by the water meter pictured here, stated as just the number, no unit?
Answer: 6244.4858
